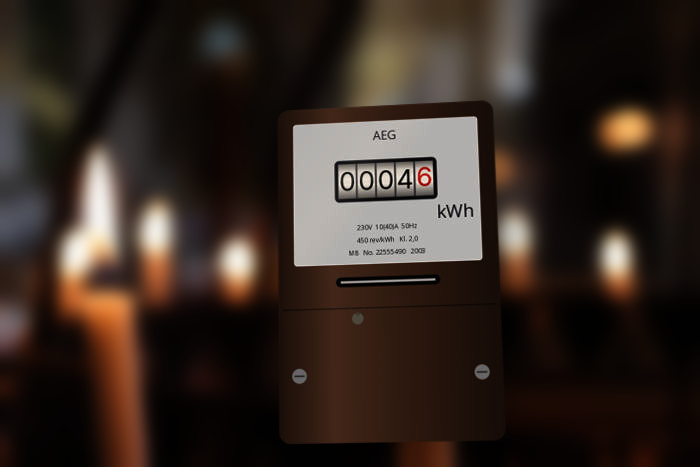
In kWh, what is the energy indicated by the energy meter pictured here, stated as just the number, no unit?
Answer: 4.6
